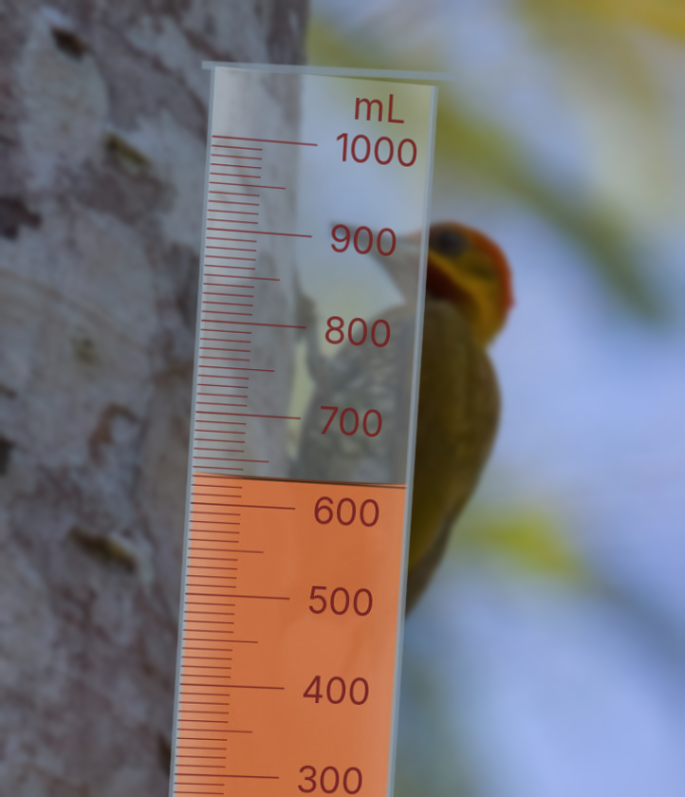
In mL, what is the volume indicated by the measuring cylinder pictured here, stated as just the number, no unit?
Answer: 630
